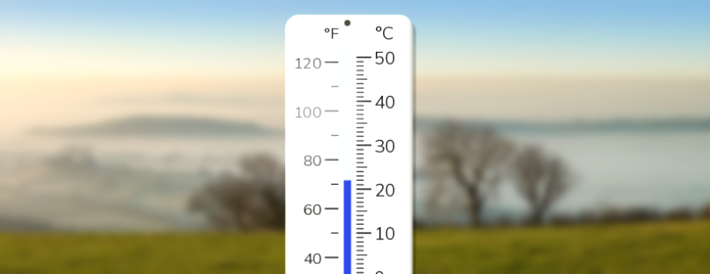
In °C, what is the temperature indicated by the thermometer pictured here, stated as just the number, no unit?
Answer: 22
